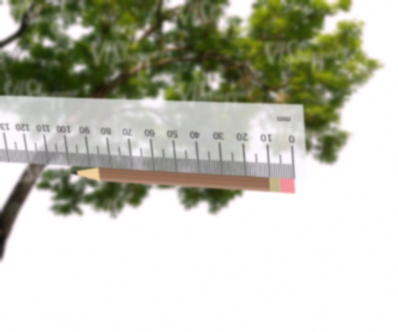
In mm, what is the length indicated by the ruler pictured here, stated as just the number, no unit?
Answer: 100
